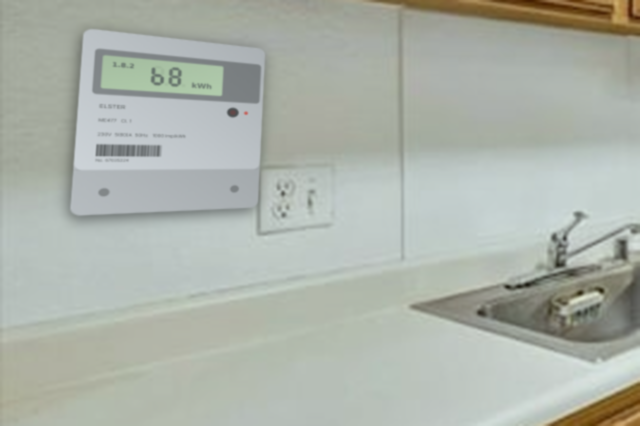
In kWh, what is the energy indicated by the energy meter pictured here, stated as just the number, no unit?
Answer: 68
